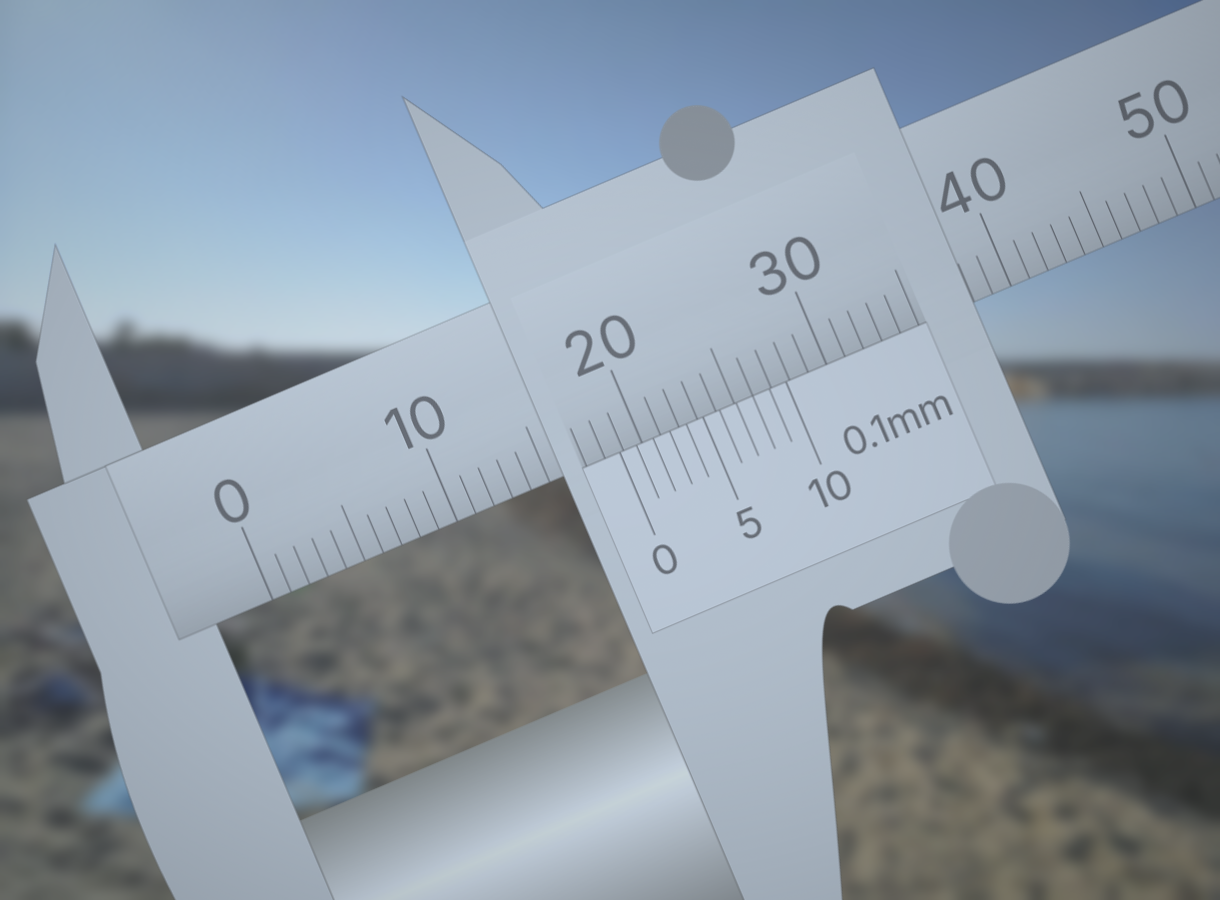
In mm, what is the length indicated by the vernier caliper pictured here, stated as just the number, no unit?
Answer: 18.8
